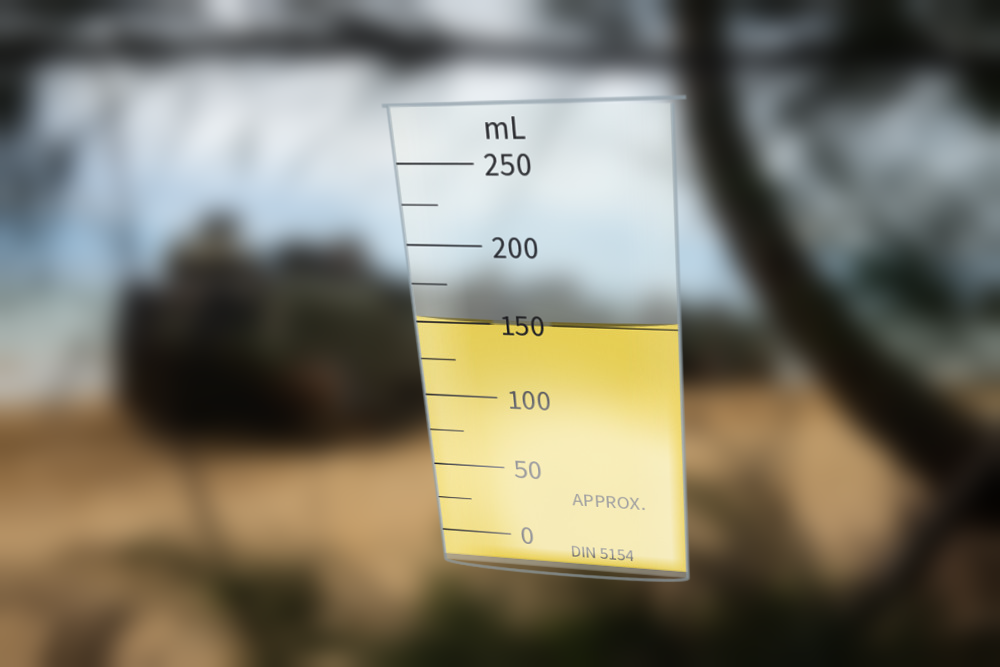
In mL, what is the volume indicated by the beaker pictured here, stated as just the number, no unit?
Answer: 150
